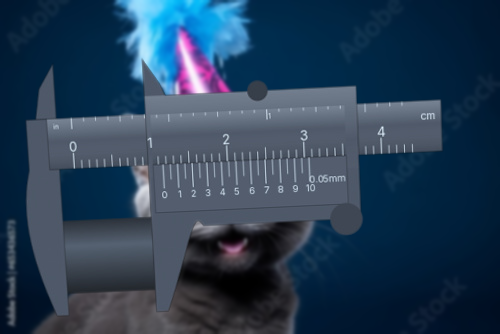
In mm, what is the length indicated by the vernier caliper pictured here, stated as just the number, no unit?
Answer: 11.6
